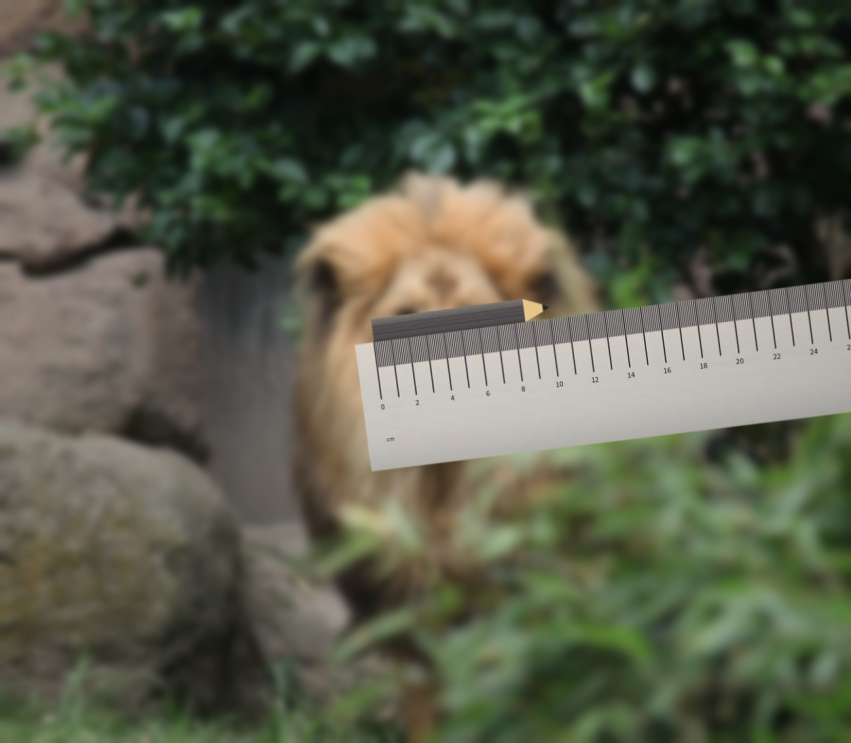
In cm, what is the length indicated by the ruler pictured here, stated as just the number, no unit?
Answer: 10
